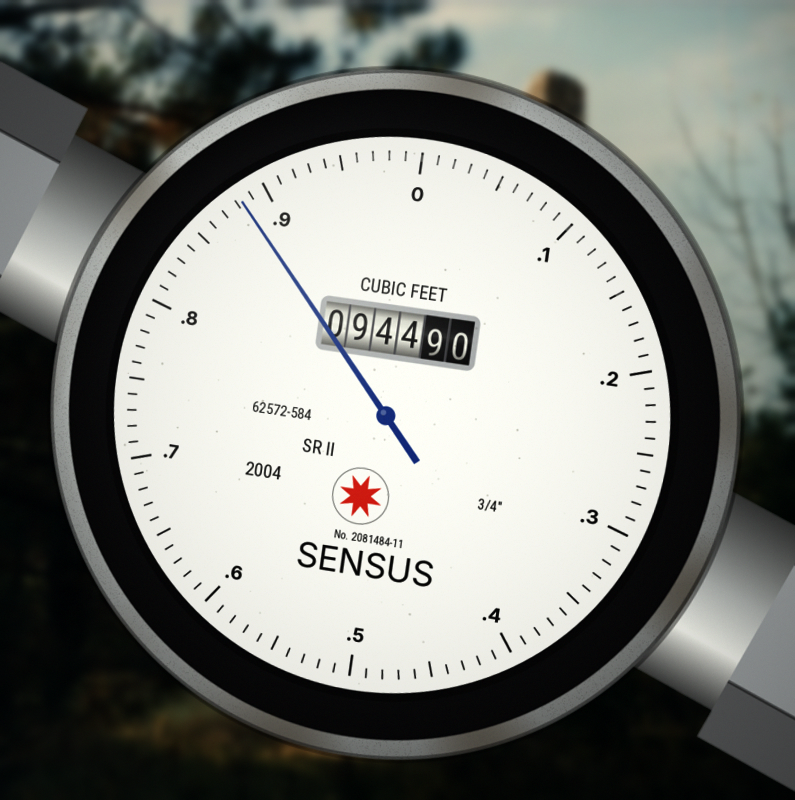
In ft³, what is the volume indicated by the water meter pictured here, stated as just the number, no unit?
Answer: 94489.88
